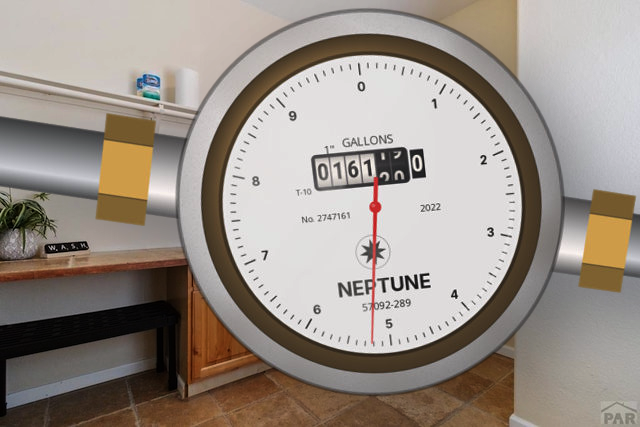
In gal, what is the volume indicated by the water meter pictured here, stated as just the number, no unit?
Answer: 161195.2
